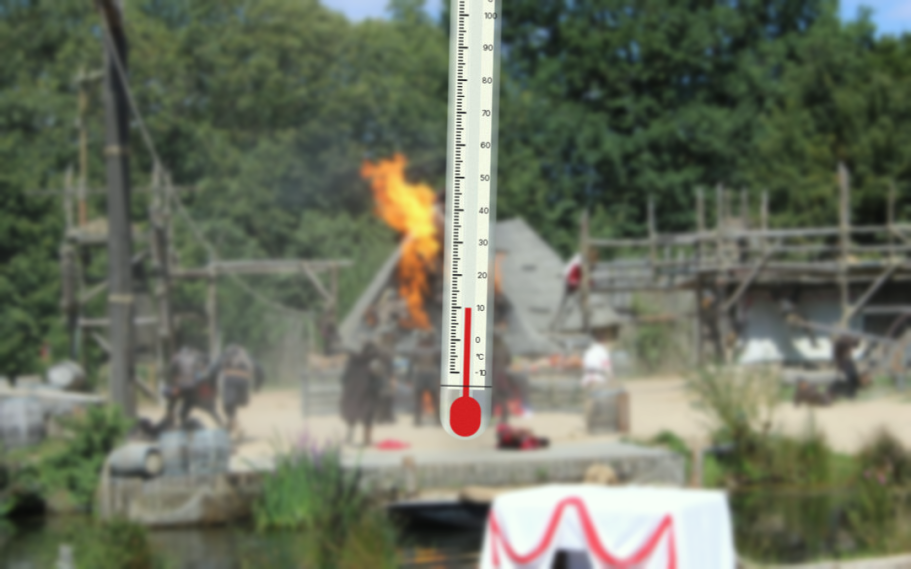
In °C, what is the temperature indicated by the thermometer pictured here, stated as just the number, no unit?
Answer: 10
